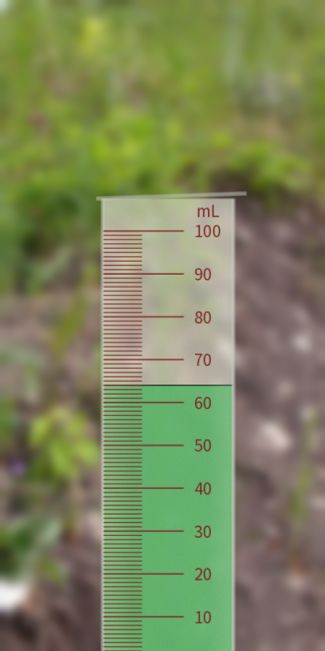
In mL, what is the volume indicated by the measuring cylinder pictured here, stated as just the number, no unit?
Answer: 64
